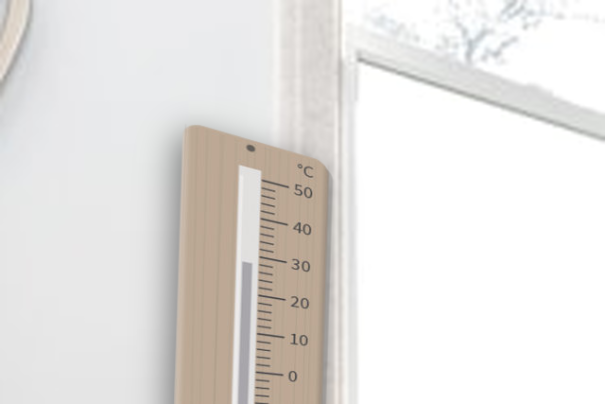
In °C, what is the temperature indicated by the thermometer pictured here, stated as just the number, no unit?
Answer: 28
